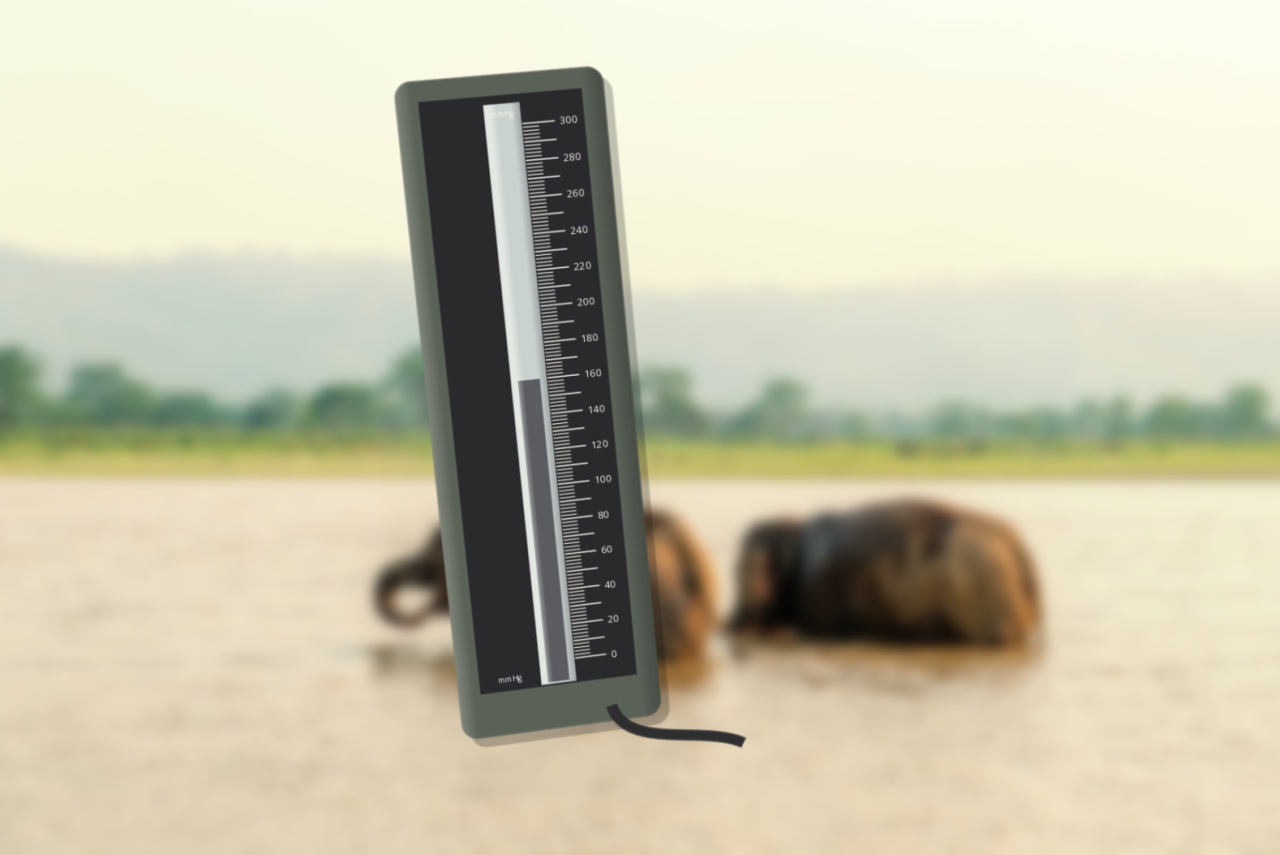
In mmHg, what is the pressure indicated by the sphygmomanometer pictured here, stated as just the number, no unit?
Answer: 160
